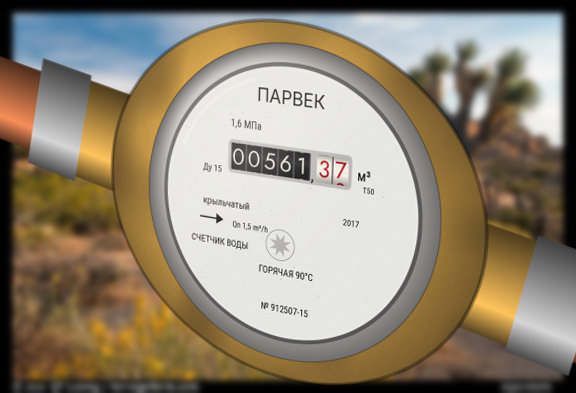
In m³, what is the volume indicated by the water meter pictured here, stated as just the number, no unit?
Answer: 561.37
